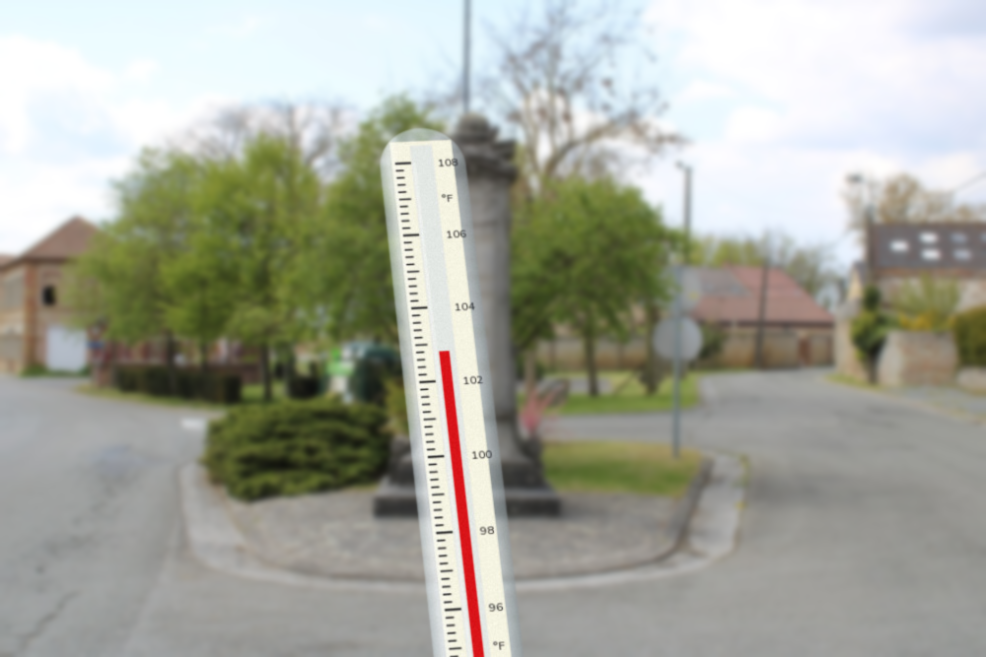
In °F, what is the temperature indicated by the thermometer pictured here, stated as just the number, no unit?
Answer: 102.8
